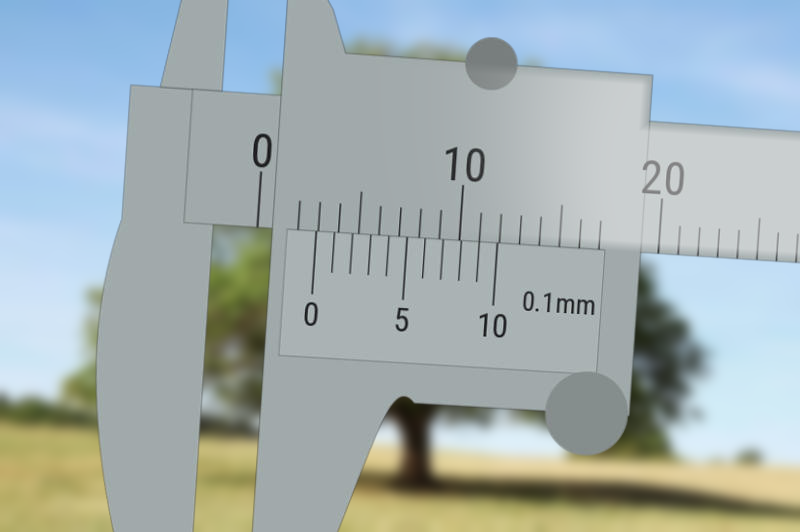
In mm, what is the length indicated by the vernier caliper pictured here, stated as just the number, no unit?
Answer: 2.9
